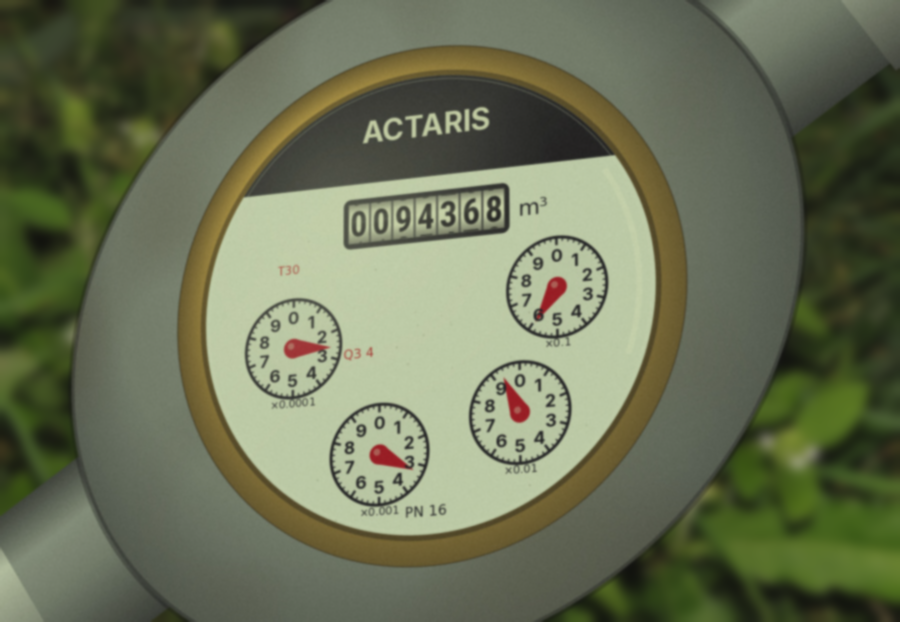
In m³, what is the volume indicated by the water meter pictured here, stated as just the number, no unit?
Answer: 94368.5932
